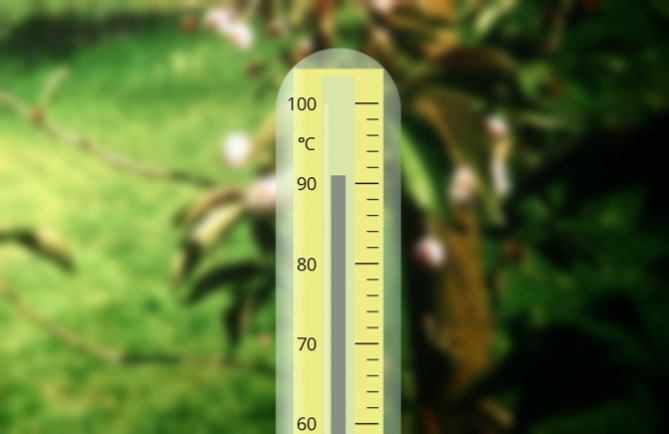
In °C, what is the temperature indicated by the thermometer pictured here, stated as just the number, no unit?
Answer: 91
